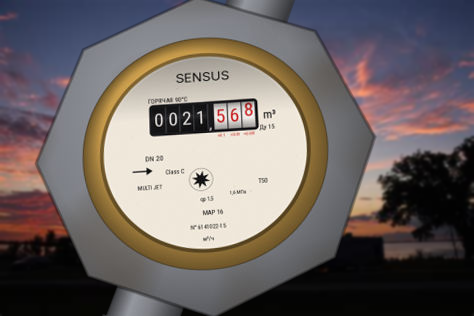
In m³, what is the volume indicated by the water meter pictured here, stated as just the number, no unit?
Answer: 21.568
